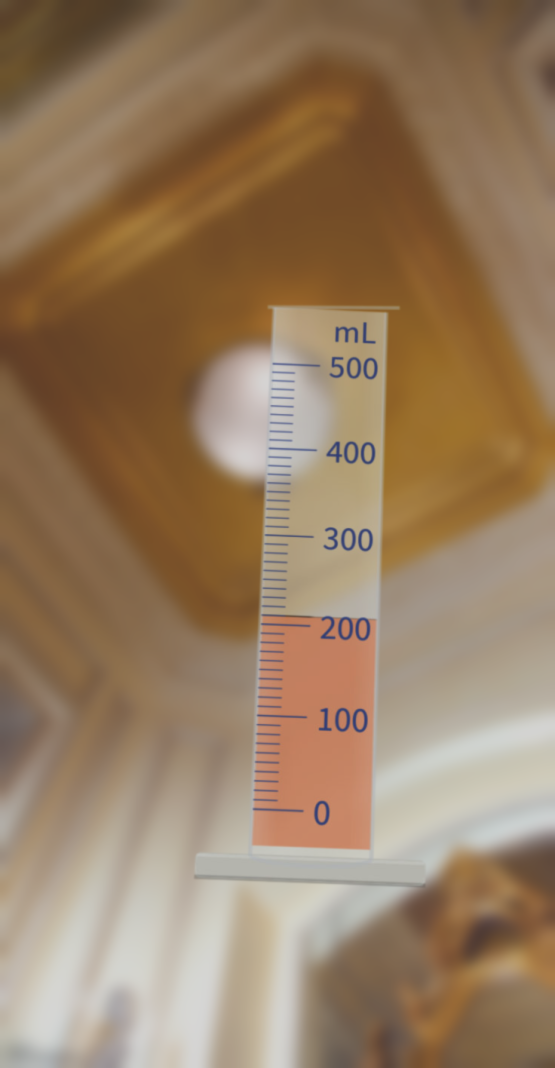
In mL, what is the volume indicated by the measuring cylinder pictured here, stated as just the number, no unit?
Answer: 210
